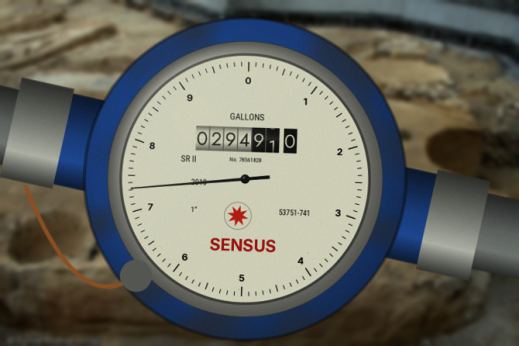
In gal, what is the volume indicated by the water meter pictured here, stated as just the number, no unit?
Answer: 294907.3
